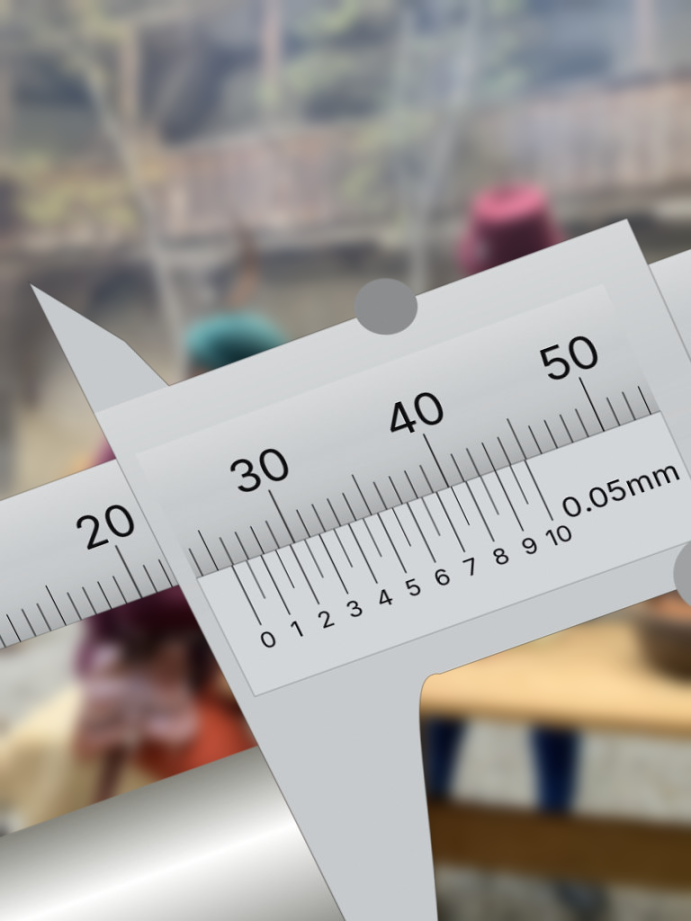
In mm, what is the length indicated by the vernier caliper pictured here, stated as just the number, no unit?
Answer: 25.9
